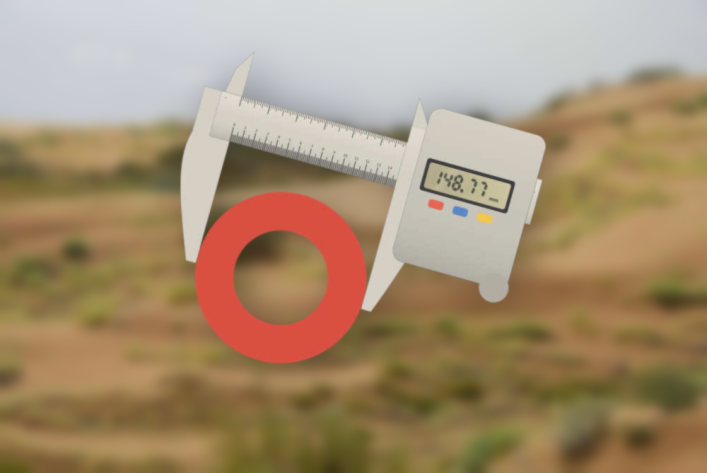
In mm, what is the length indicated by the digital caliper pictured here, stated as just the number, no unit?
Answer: 148.77
